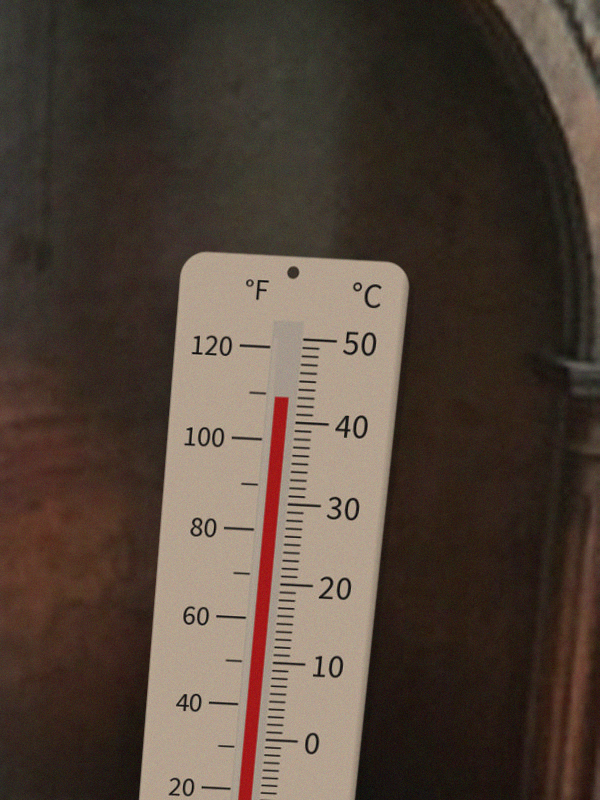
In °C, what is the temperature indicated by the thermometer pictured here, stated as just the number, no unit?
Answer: 43
